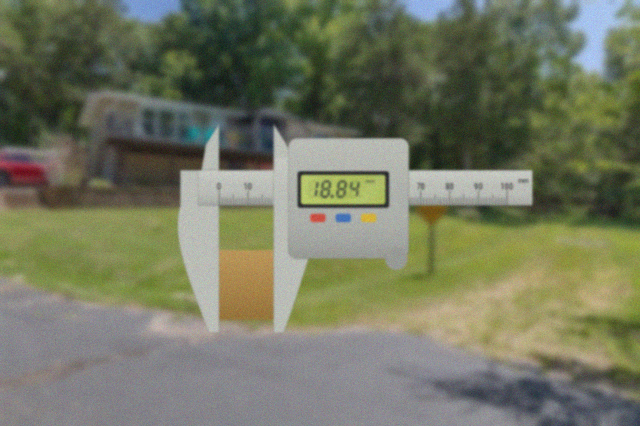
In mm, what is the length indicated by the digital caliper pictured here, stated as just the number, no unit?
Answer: 18.84
